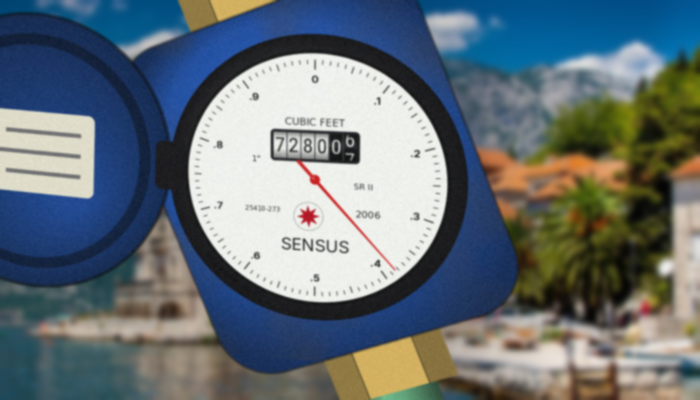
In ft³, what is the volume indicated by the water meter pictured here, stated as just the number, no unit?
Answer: 728006.38
